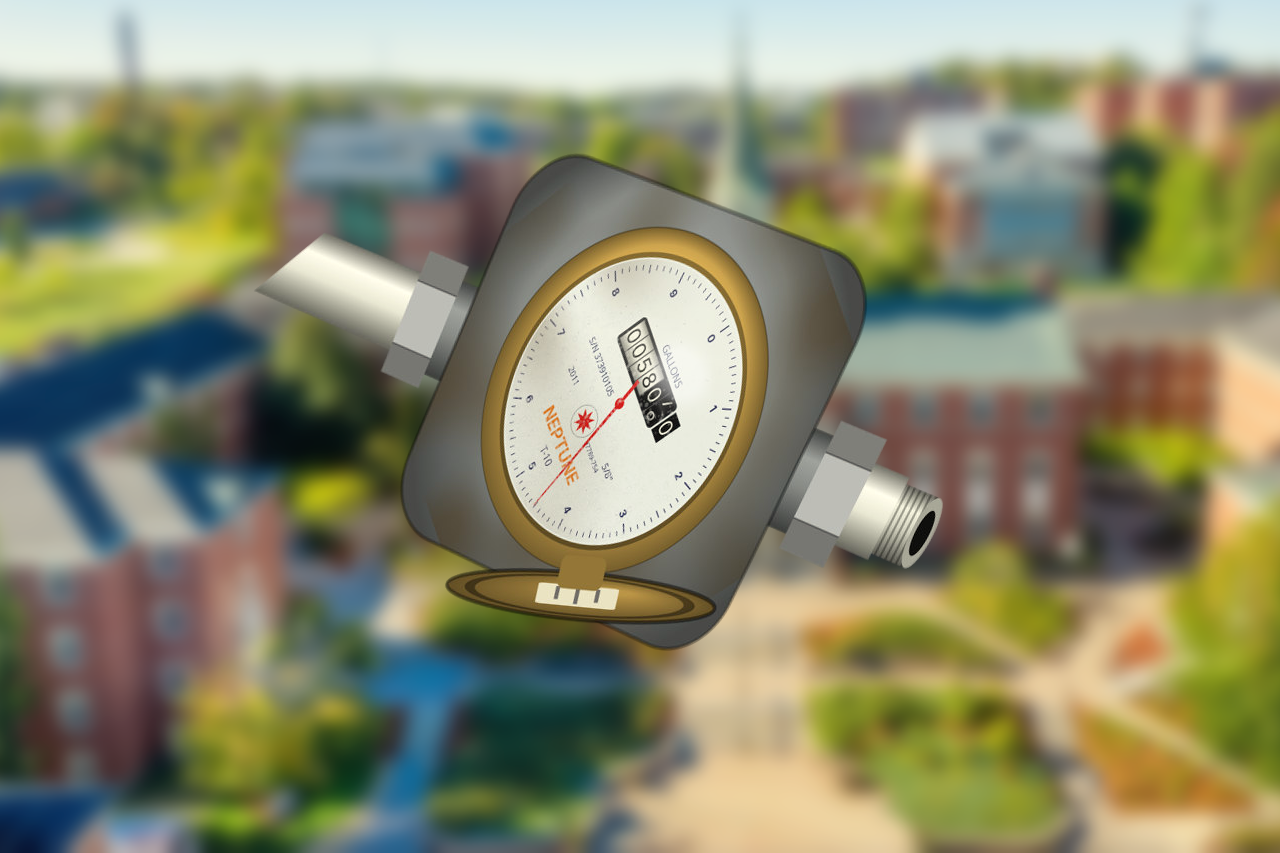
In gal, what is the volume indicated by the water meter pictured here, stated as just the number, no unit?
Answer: 58074.5
